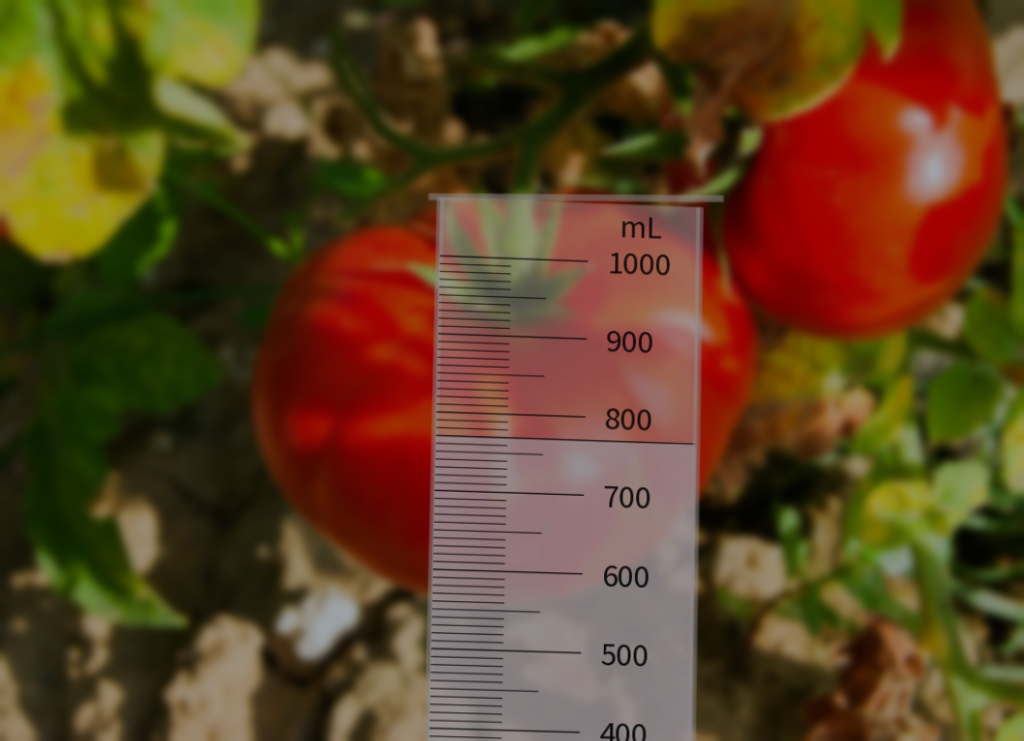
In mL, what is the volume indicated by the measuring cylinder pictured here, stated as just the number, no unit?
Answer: 770
